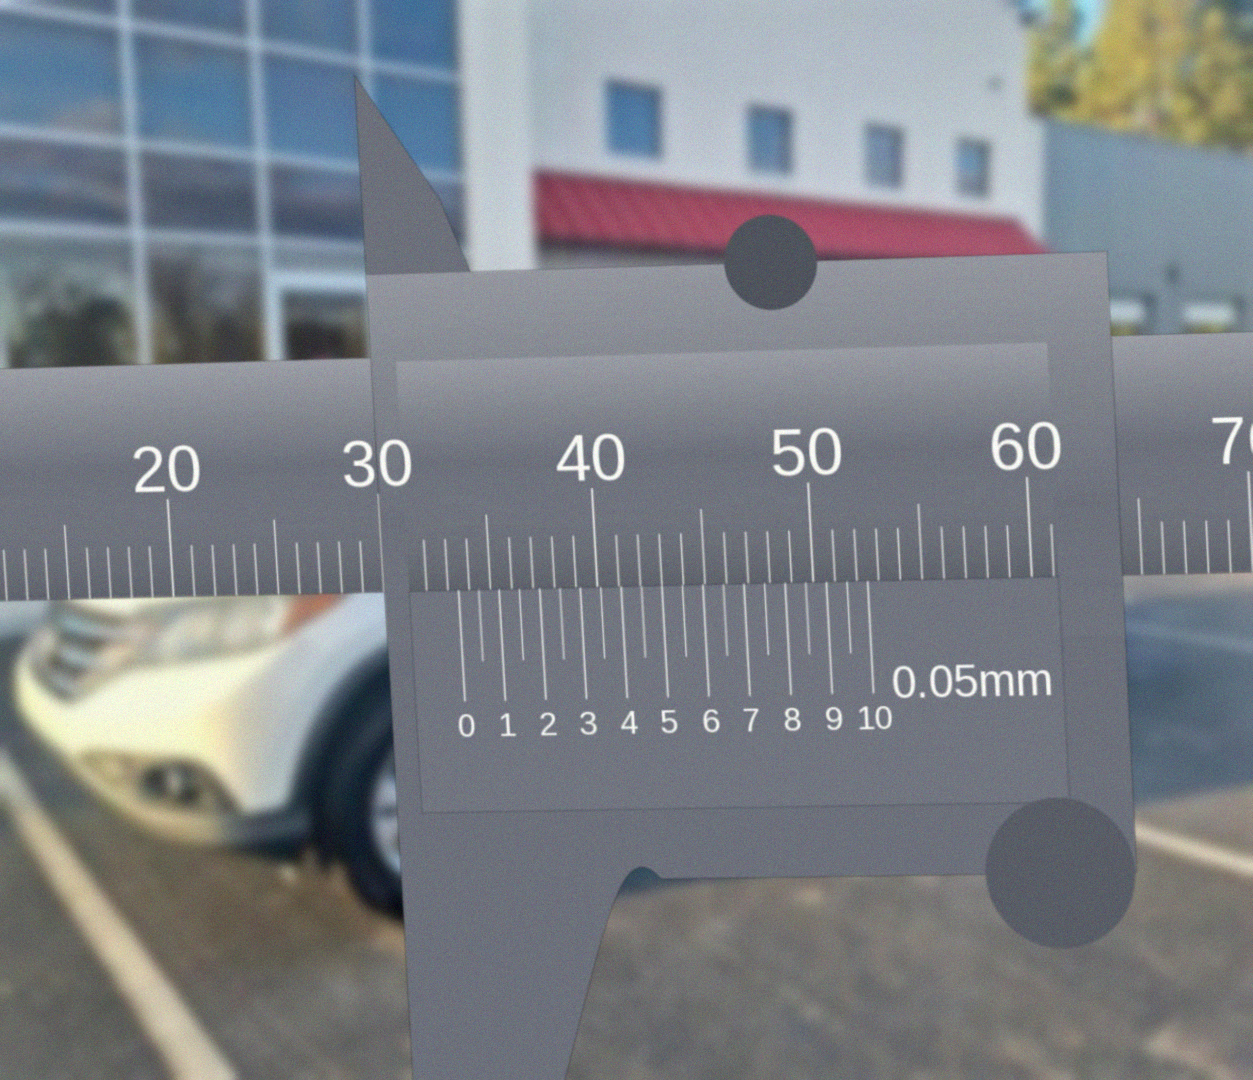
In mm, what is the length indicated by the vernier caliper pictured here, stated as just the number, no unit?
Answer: 33.5
